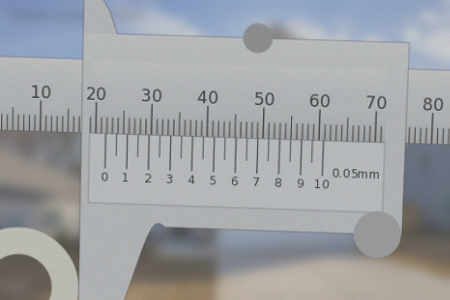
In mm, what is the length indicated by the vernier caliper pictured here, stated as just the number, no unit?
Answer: 21.8
